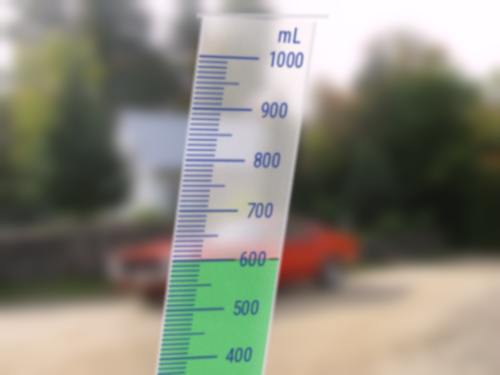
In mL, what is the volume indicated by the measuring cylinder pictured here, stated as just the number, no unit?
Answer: 600
